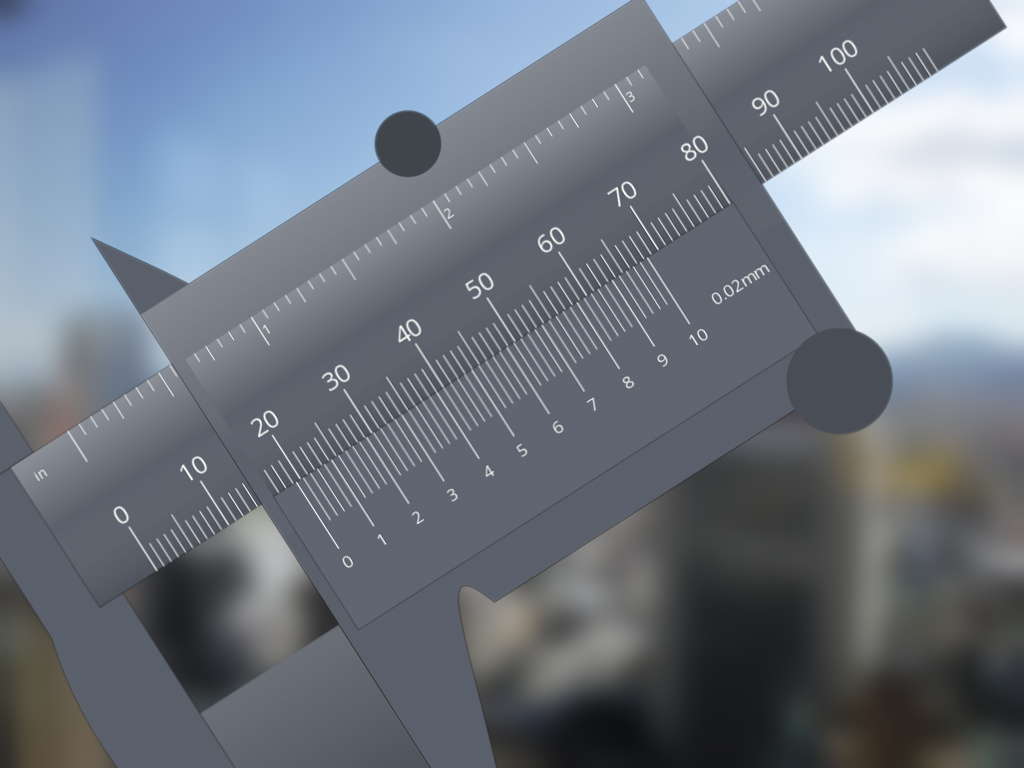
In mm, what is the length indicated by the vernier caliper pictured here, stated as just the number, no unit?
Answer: 19.4
